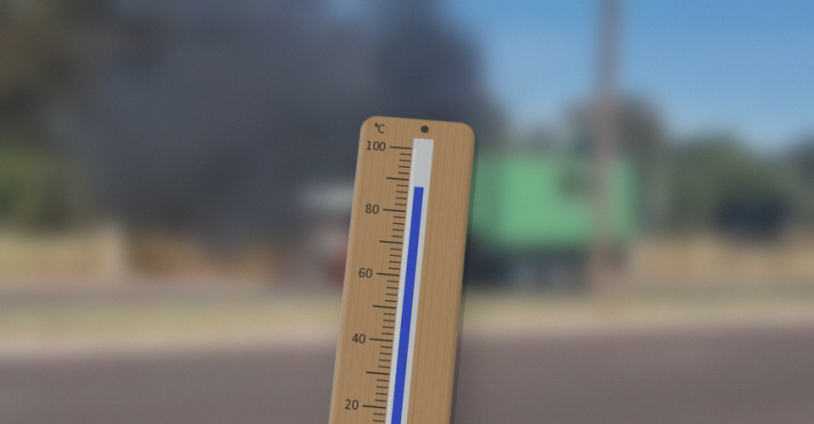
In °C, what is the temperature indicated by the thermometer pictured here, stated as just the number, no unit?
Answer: 88
